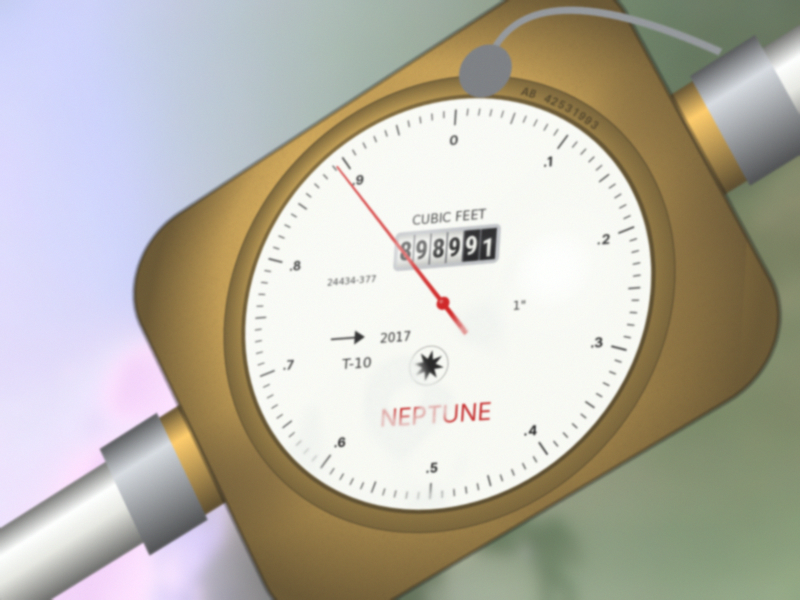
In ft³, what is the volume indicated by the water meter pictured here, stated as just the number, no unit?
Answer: 898990.89
